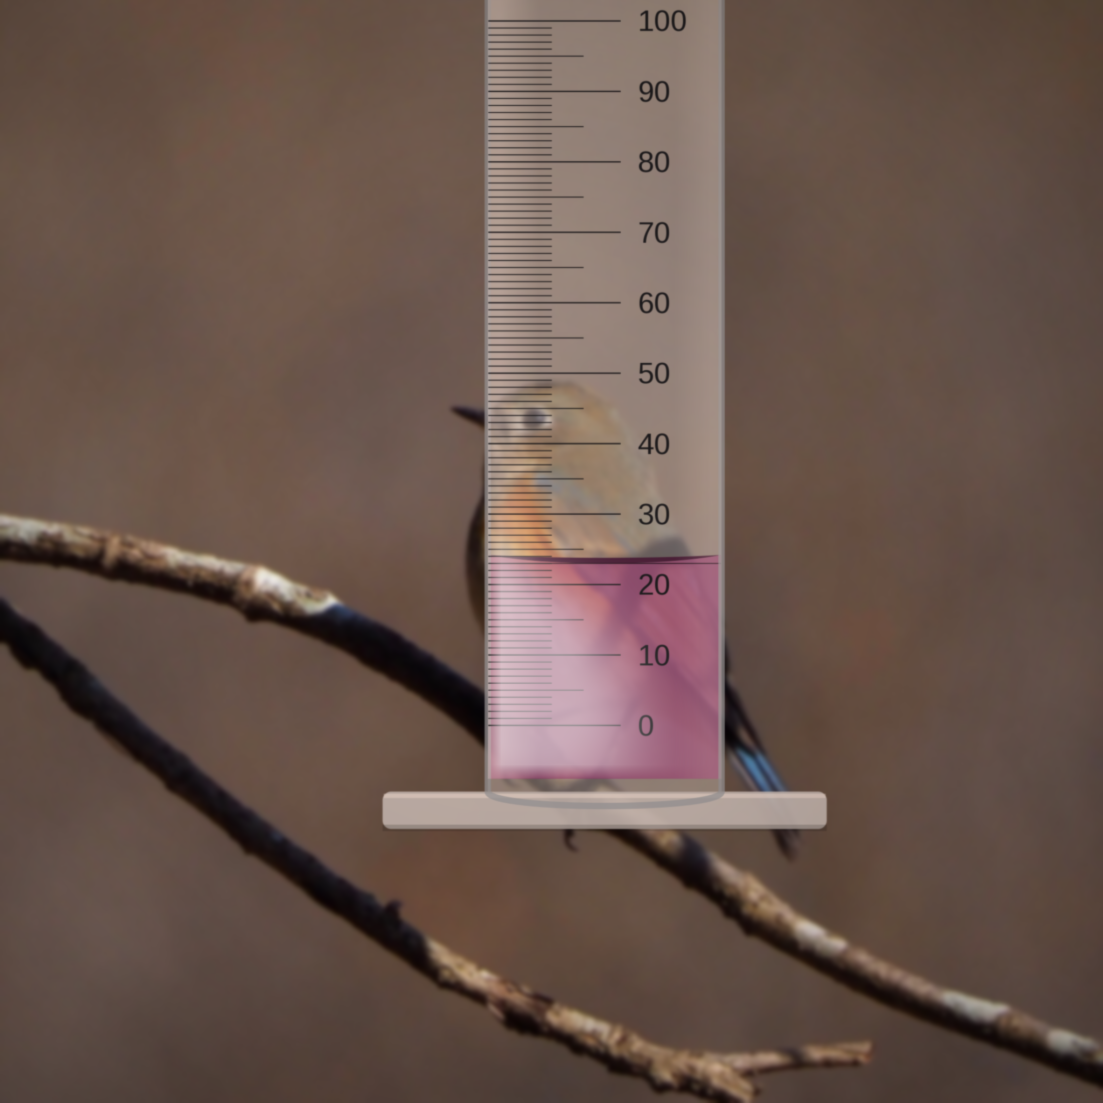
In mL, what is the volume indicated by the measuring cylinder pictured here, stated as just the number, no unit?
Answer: 23
